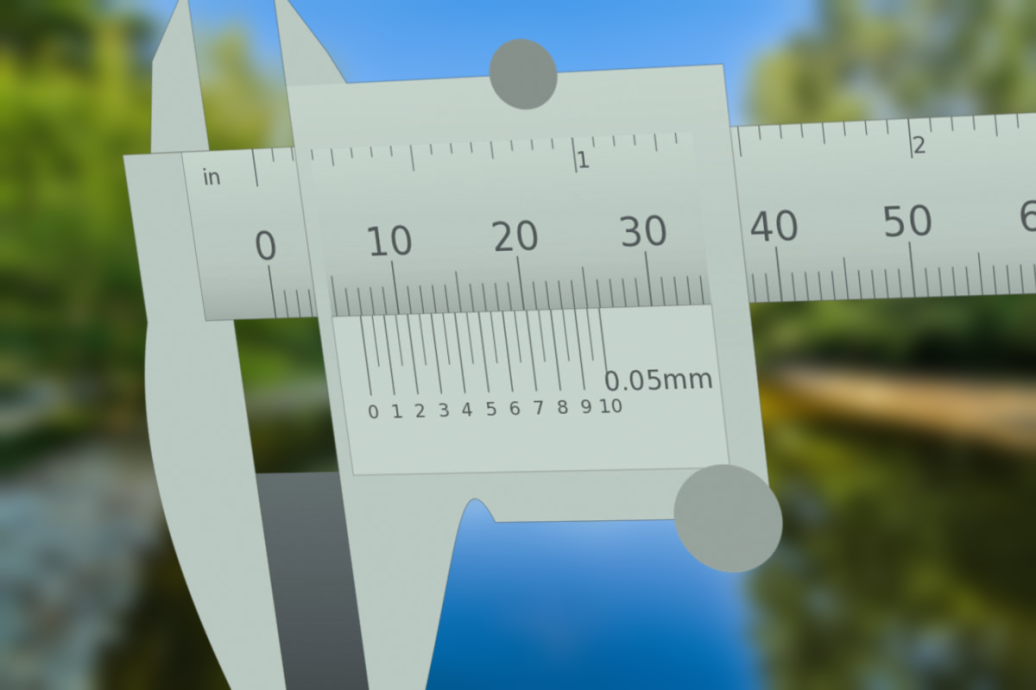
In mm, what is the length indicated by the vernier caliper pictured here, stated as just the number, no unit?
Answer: 6.9
